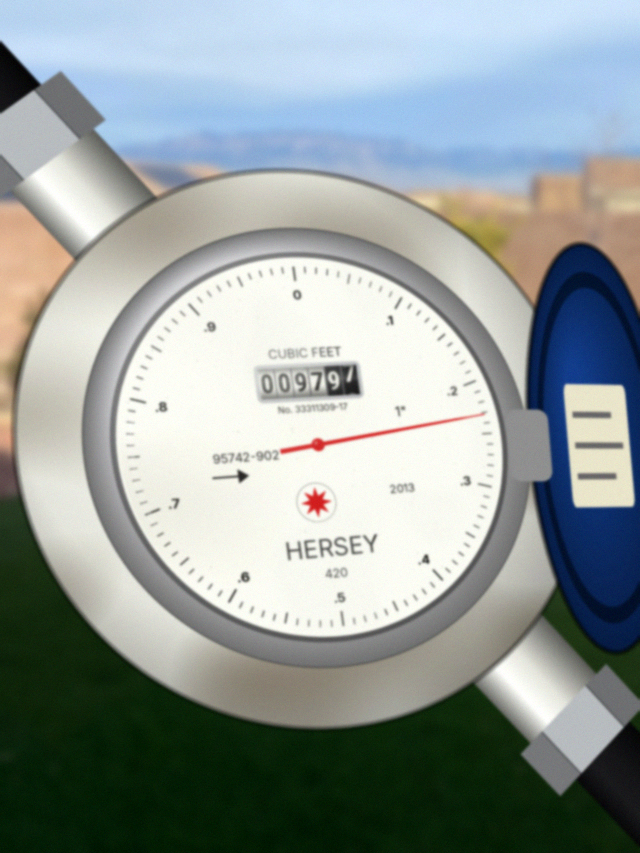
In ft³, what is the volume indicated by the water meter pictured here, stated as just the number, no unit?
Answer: 9797.23
